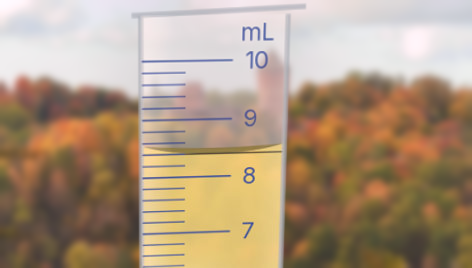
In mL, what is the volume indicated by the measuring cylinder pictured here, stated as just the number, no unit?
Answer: 8.4
